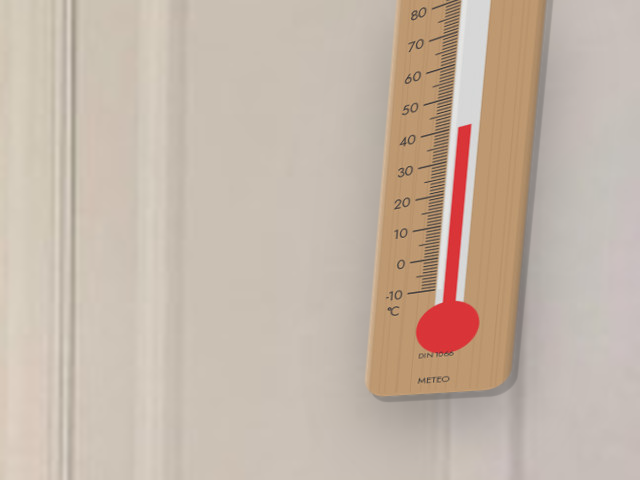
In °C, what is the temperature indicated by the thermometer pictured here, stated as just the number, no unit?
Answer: 40
